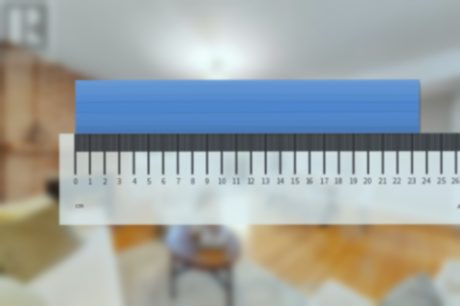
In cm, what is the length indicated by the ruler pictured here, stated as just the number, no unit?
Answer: 23.5
